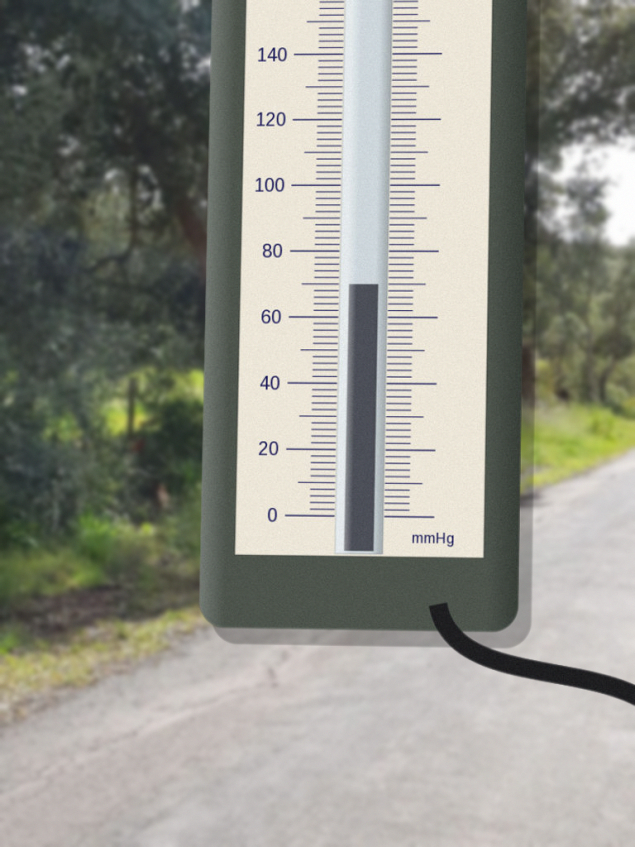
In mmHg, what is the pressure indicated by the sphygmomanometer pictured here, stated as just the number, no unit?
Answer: 70
